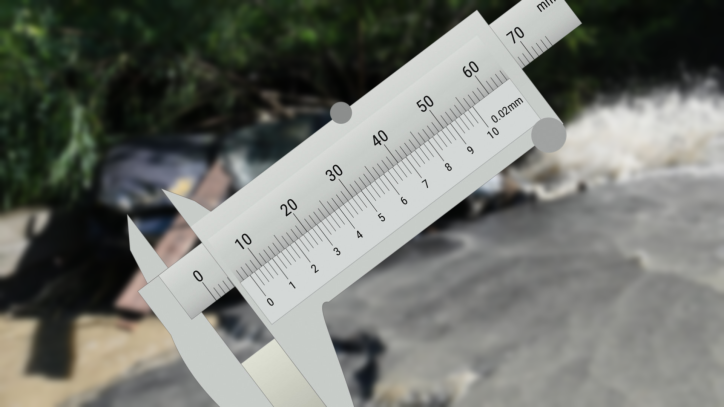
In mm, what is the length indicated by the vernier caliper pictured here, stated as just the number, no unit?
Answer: 7.4
